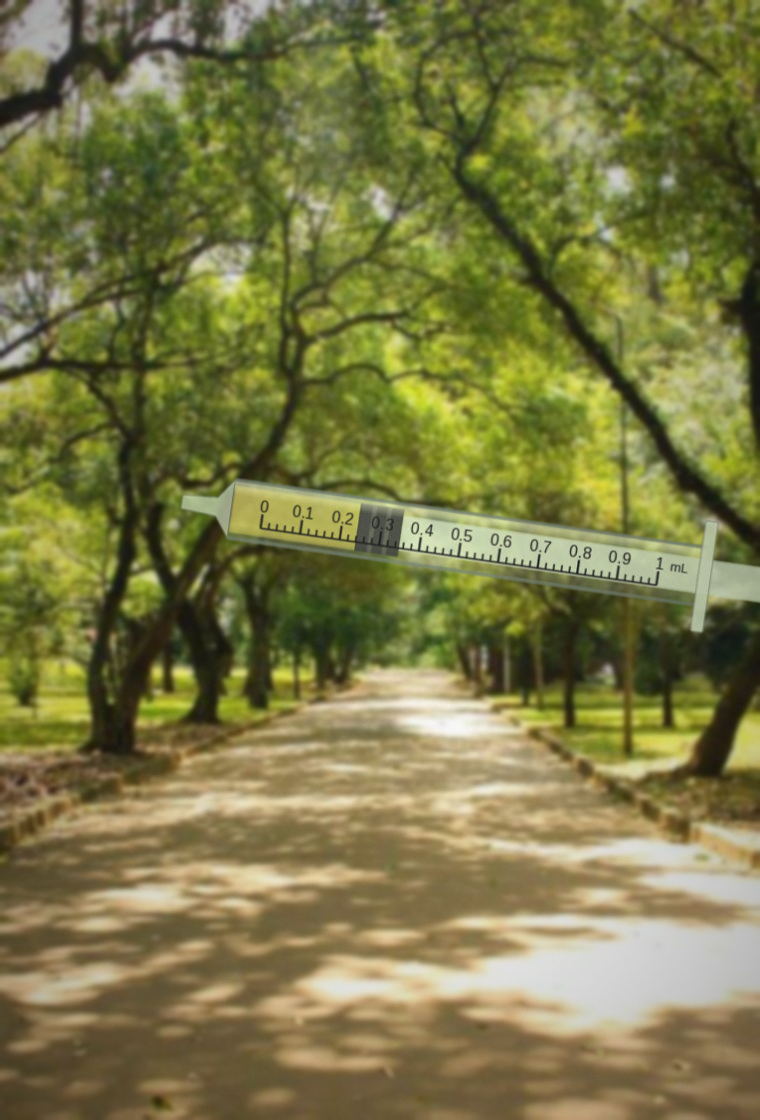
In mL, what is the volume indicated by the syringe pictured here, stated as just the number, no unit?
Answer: 0.24
